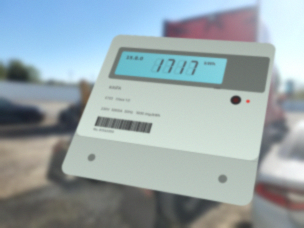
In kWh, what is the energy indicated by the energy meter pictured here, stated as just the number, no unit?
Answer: 1717
